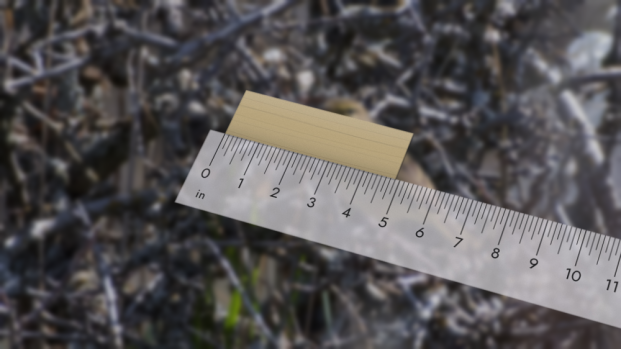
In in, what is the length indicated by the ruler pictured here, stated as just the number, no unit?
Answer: 4.875
